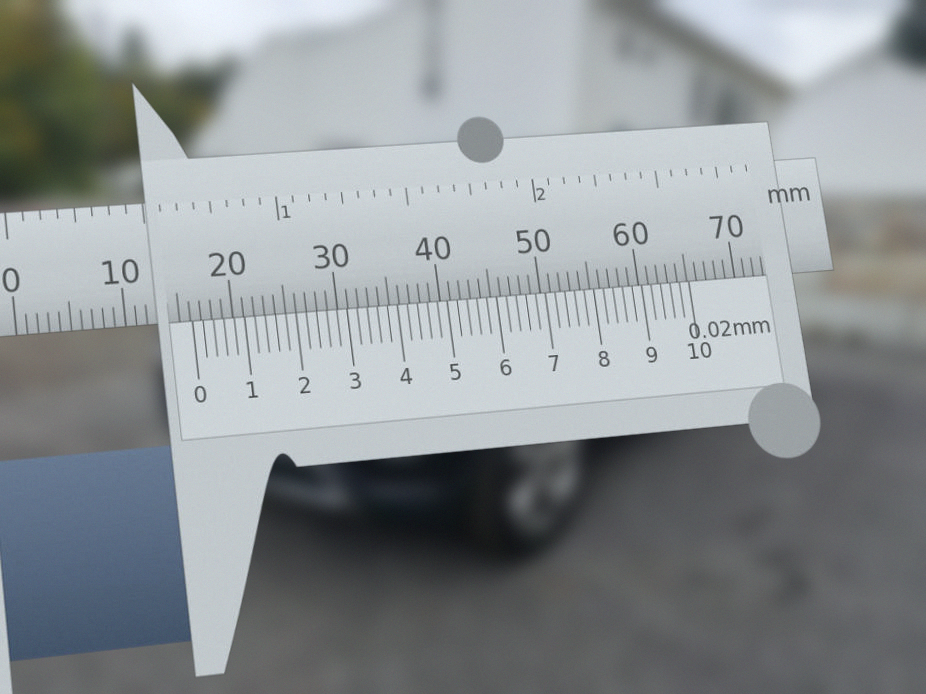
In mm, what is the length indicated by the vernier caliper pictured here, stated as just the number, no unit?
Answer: 16.2
